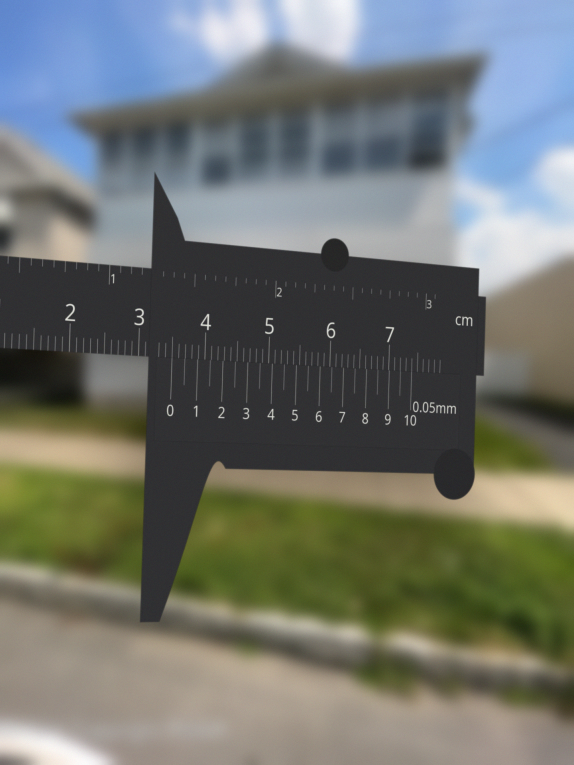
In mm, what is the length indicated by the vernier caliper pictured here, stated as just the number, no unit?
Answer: 35.0
